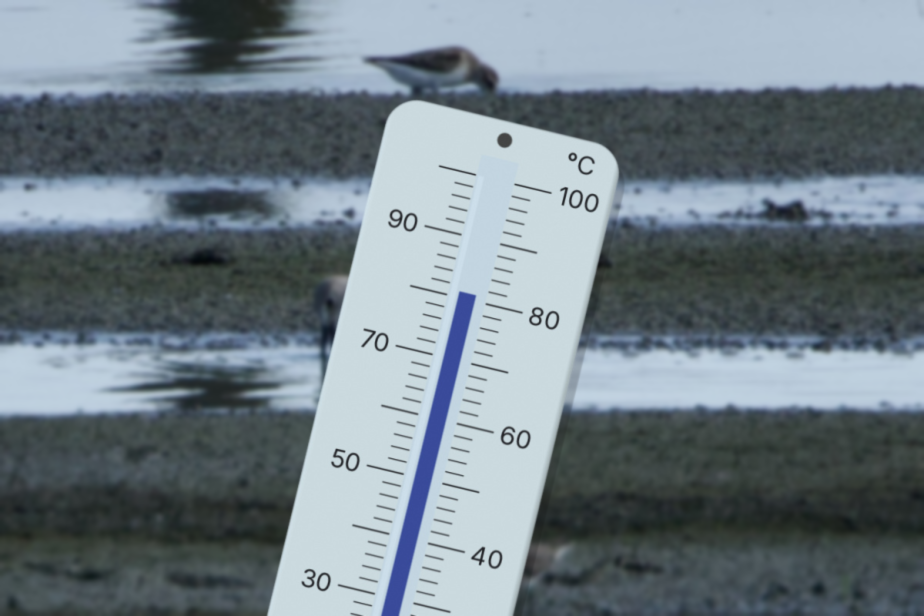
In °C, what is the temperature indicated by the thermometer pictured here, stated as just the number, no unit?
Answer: 81
